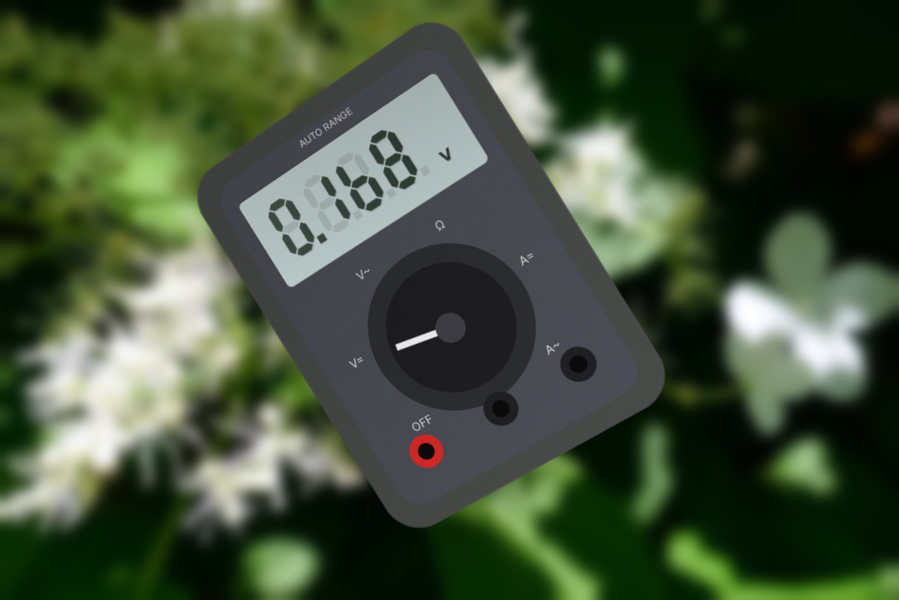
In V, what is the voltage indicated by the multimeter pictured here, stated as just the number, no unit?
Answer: 0.168
